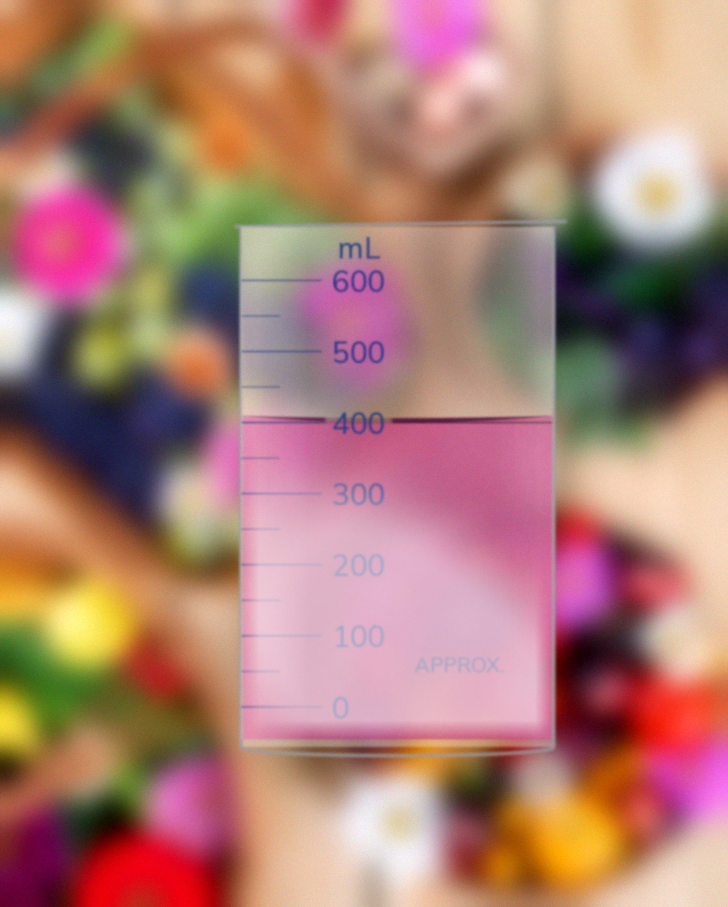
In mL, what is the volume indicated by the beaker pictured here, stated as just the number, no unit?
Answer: 400
